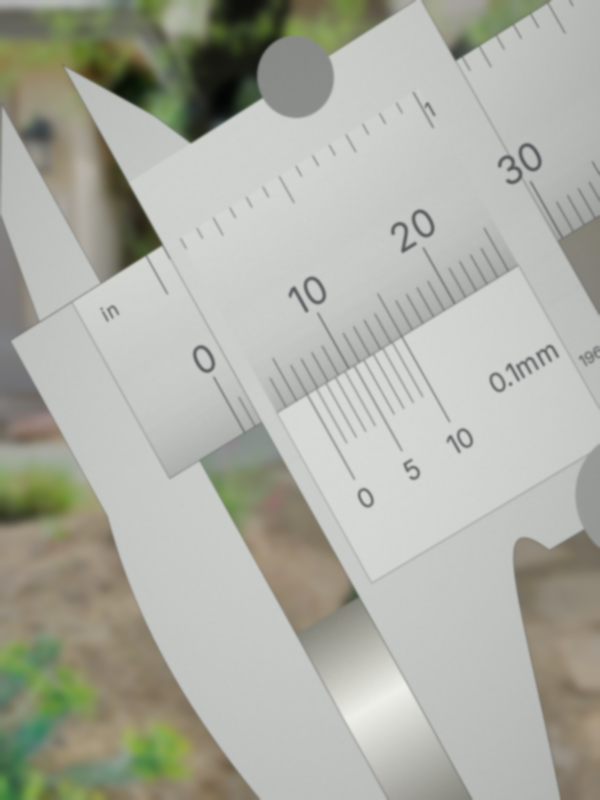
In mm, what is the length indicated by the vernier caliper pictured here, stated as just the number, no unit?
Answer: 6.0
